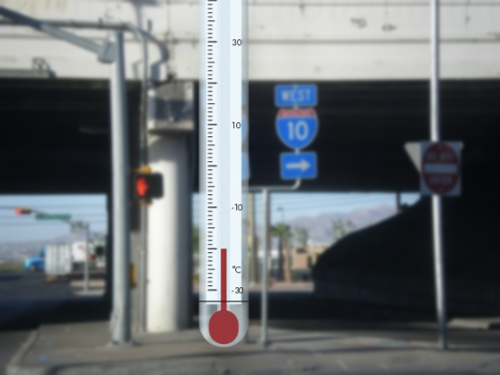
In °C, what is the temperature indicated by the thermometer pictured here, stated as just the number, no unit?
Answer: -20
